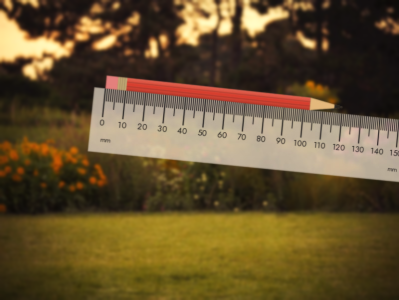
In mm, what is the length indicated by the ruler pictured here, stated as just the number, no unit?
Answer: 120
